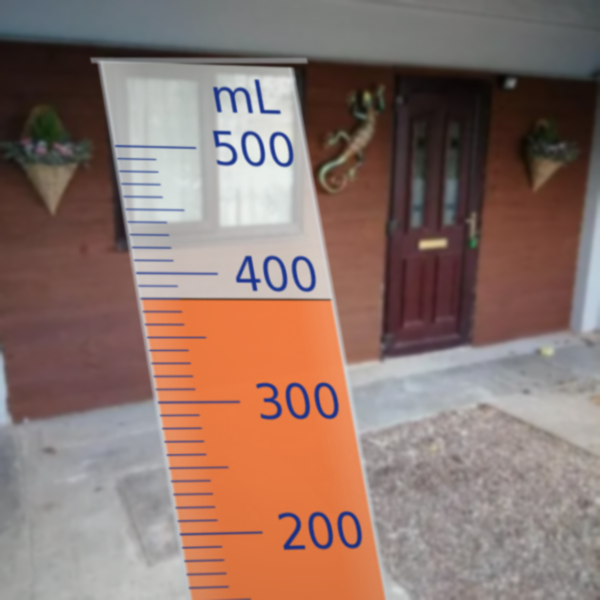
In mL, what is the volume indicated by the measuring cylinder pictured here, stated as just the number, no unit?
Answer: 380
